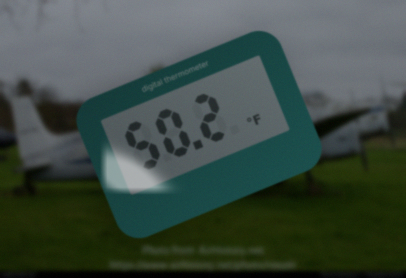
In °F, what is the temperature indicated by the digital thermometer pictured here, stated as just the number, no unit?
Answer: 50.2
